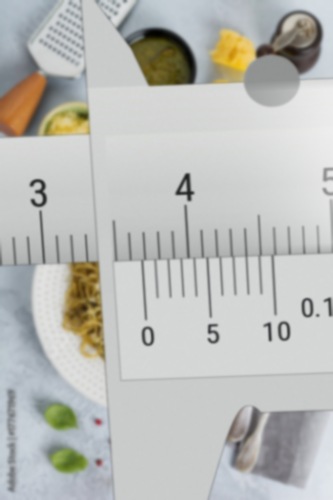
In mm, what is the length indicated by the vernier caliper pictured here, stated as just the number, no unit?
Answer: 36.8
